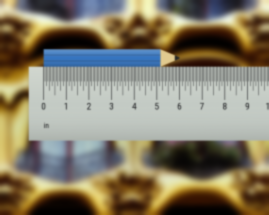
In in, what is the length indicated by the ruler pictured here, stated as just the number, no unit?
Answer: 6
